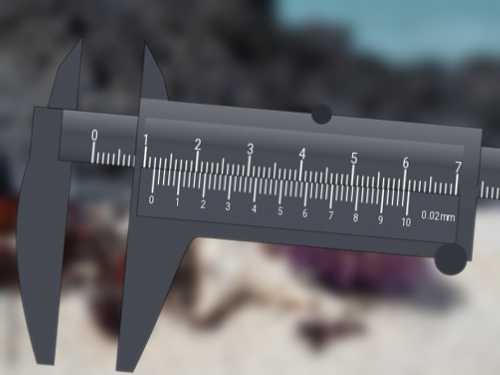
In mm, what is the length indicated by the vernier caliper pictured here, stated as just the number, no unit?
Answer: 12.0
